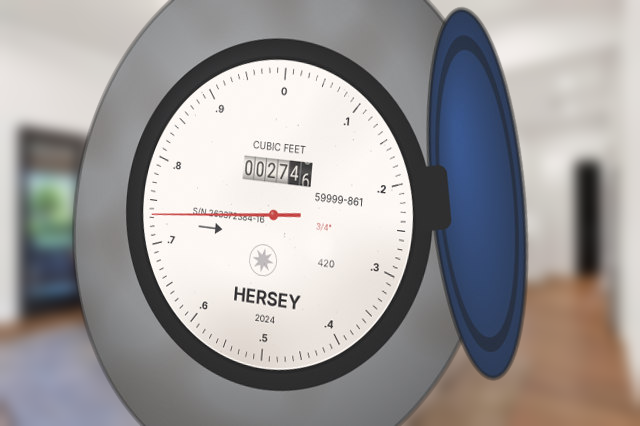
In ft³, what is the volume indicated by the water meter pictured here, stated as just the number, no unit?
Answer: 2745.73
